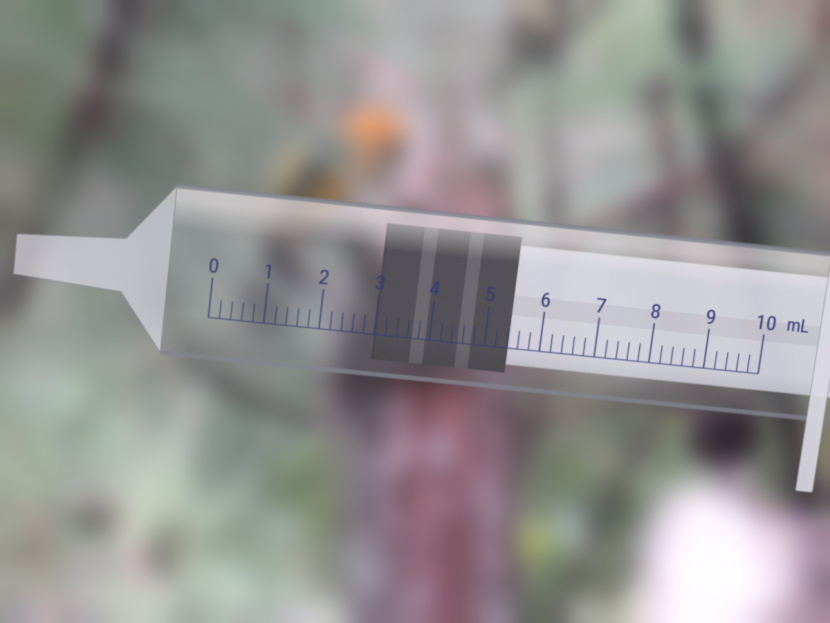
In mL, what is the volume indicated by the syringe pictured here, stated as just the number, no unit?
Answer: 3
